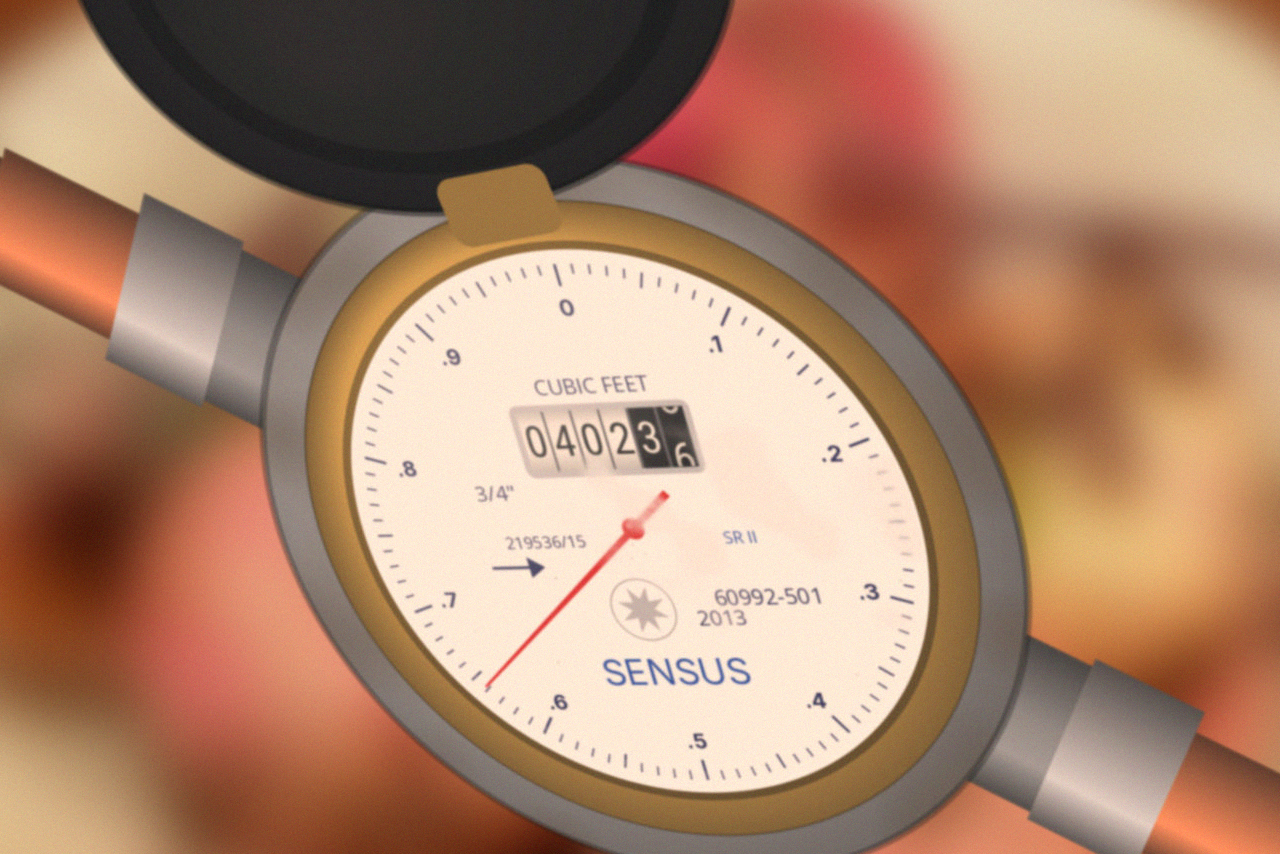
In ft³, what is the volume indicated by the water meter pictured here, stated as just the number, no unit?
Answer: 40235.64
